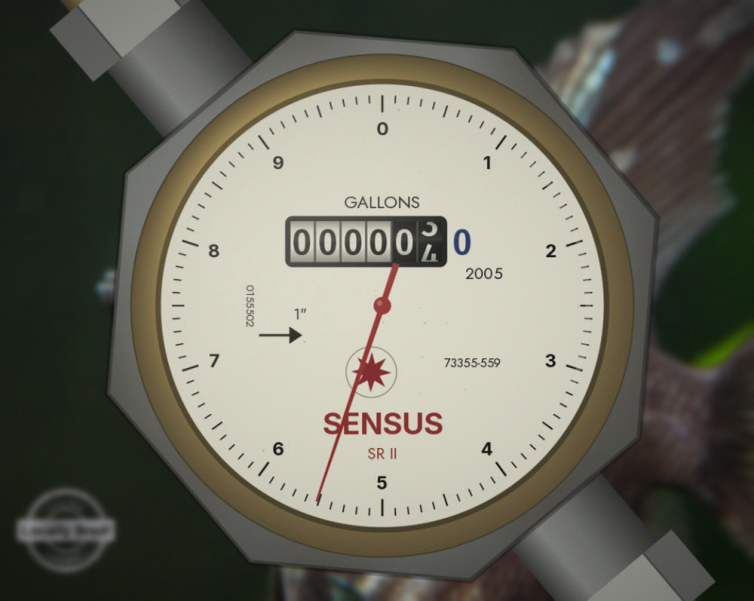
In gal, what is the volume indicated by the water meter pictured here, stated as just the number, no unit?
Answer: 35.5
